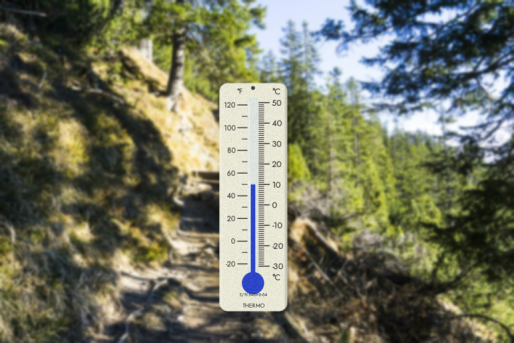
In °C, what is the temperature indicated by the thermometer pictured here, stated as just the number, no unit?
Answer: 10
